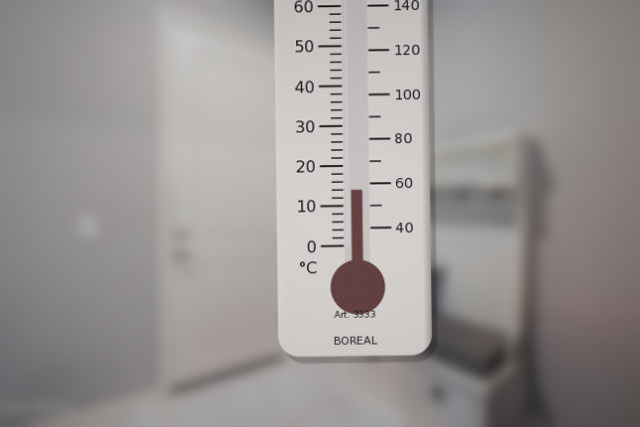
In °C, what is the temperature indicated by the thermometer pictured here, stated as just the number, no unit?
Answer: 14
